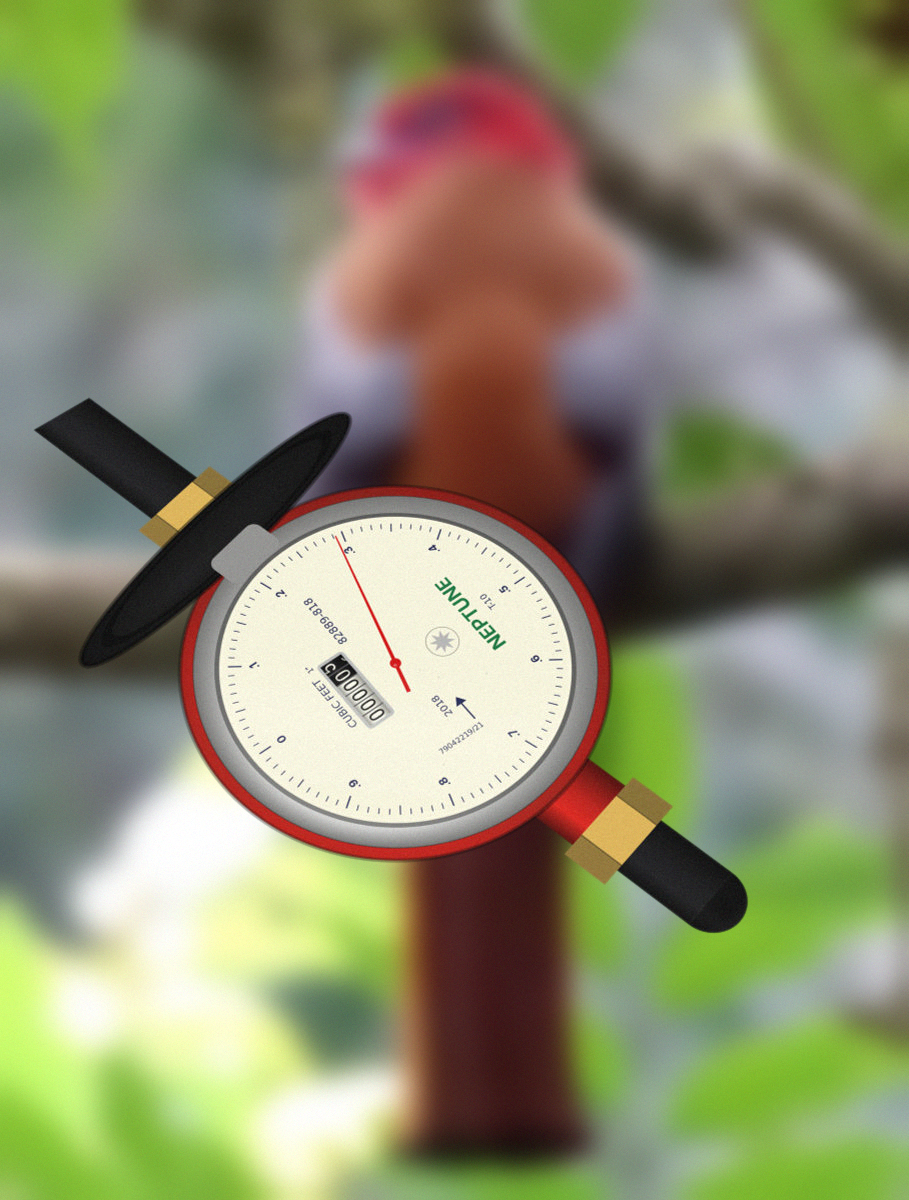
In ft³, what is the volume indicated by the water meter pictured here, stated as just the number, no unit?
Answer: 5.29
